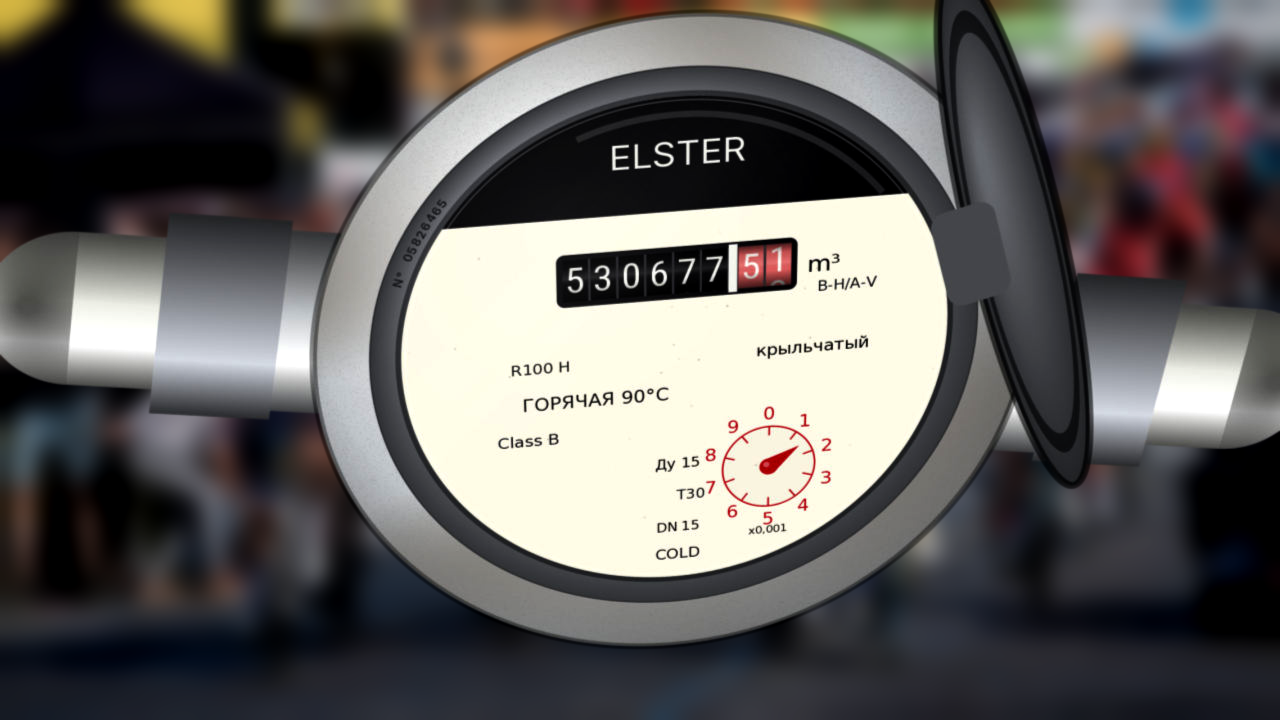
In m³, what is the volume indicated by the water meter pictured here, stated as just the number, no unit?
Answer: 530677.511
